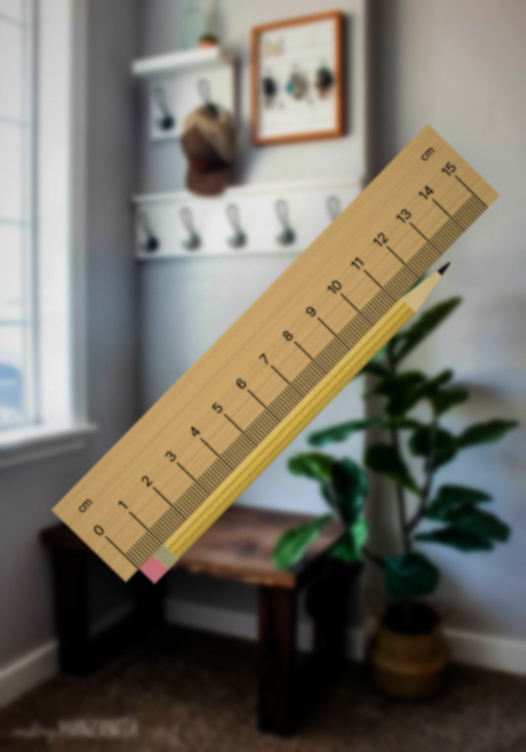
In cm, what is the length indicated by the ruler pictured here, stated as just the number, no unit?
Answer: 13
